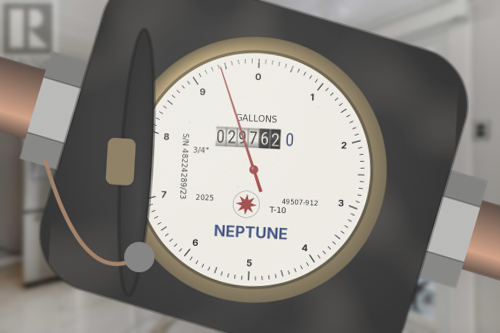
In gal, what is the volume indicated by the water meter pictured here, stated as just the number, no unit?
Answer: 297619.4
